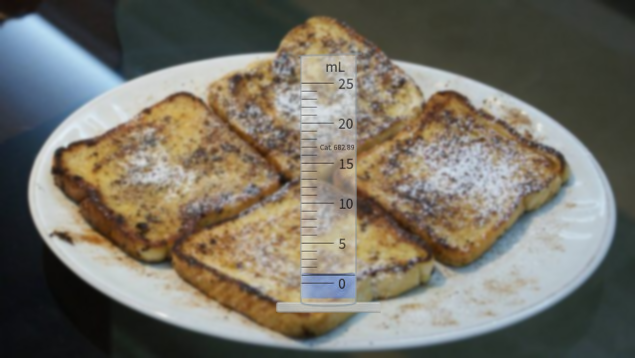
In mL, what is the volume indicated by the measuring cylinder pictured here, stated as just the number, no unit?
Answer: 1
